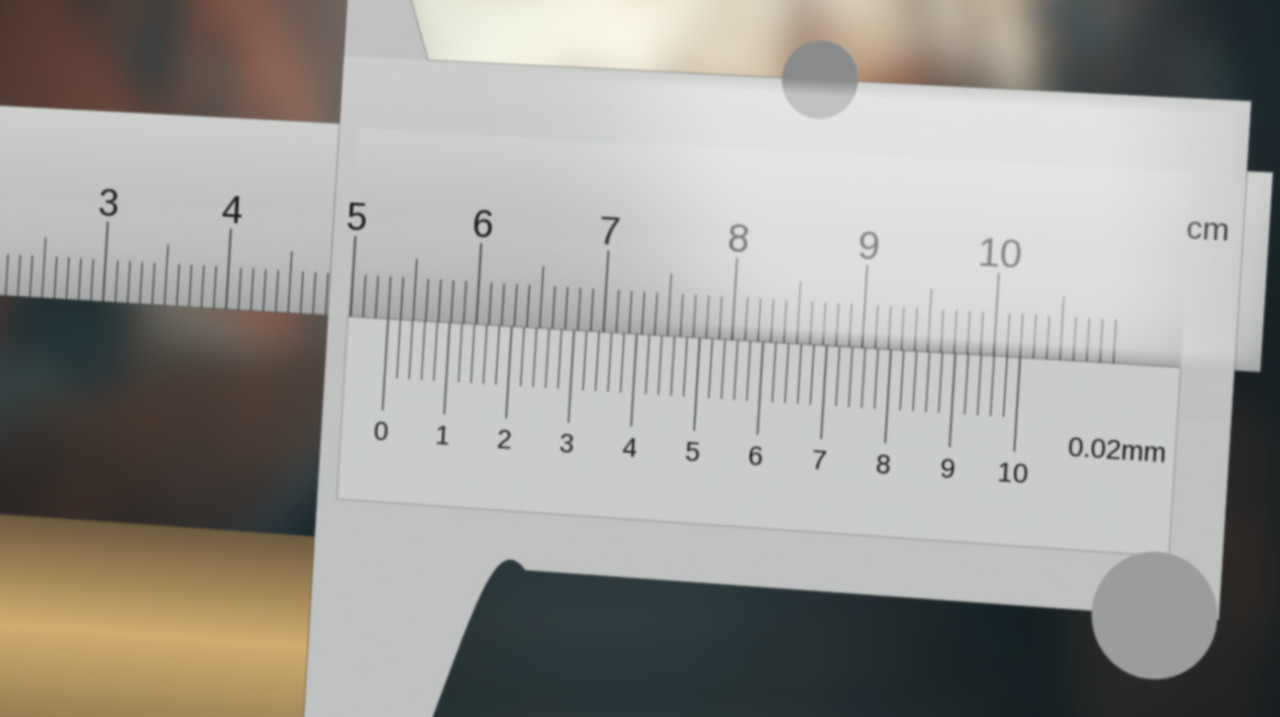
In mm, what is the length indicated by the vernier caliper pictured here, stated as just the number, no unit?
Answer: 53.0
